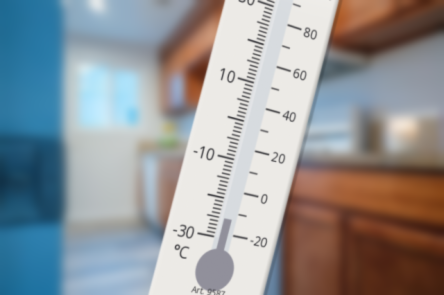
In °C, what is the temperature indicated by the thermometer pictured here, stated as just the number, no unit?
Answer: -25
